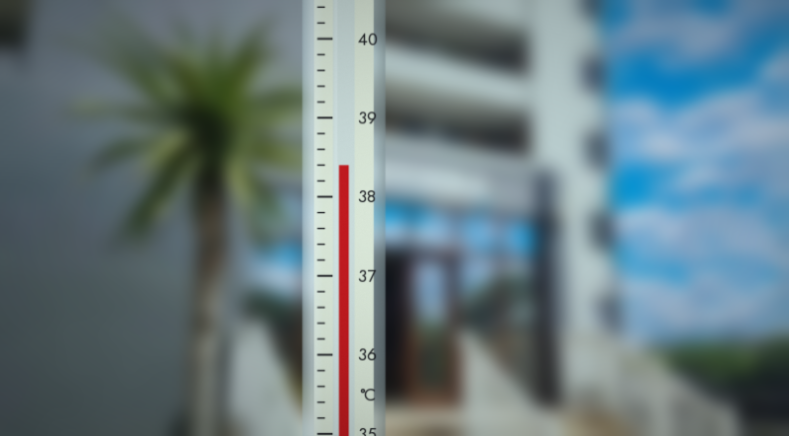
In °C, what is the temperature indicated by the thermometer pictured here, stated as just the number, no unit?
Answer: 38.4
